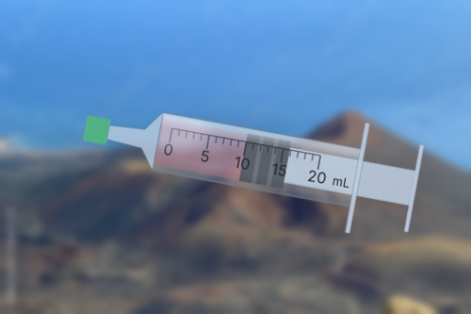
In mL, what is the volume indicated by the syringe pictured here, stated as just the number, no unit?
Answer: 10
